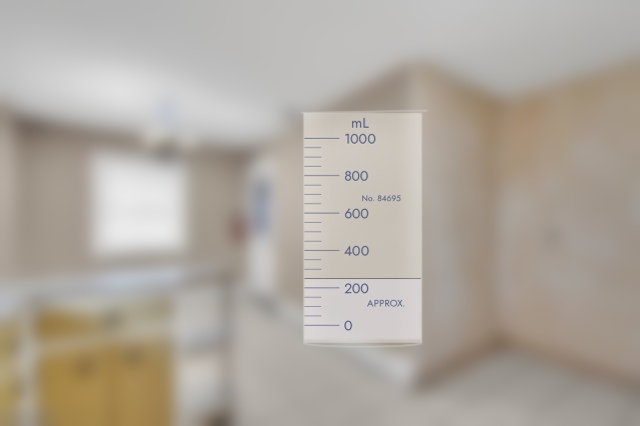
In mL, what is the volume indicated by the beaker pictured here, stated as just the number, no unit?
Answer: 250
